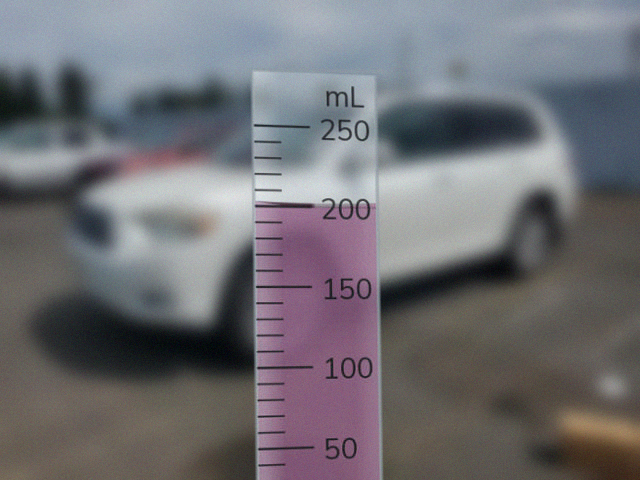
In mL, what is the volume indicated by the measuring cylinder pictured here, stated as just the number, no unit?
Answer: 200
